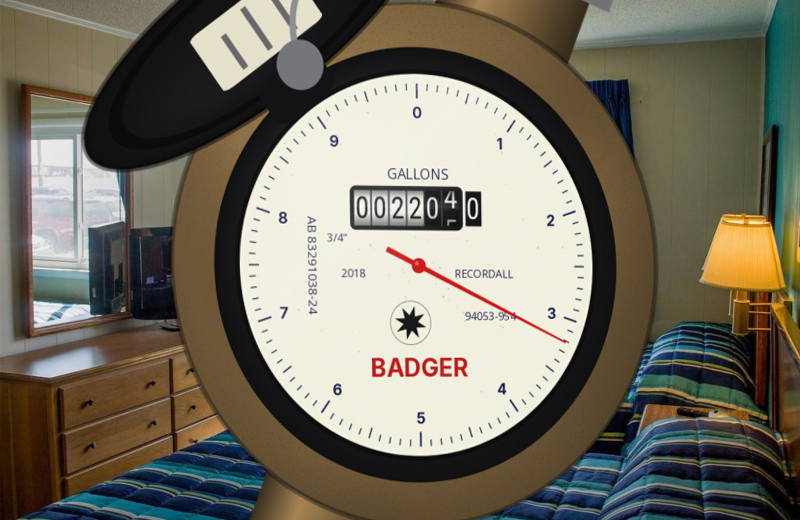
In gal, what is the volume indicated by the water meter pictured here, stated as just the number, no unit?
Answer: 22043.2
